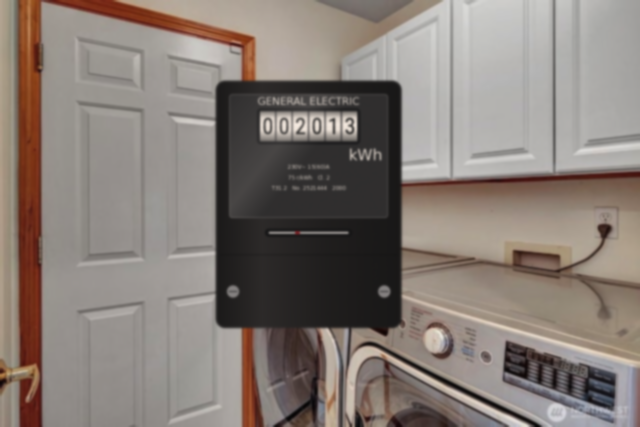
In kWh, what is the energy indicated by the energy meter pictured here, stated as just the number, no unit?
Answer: 2013
